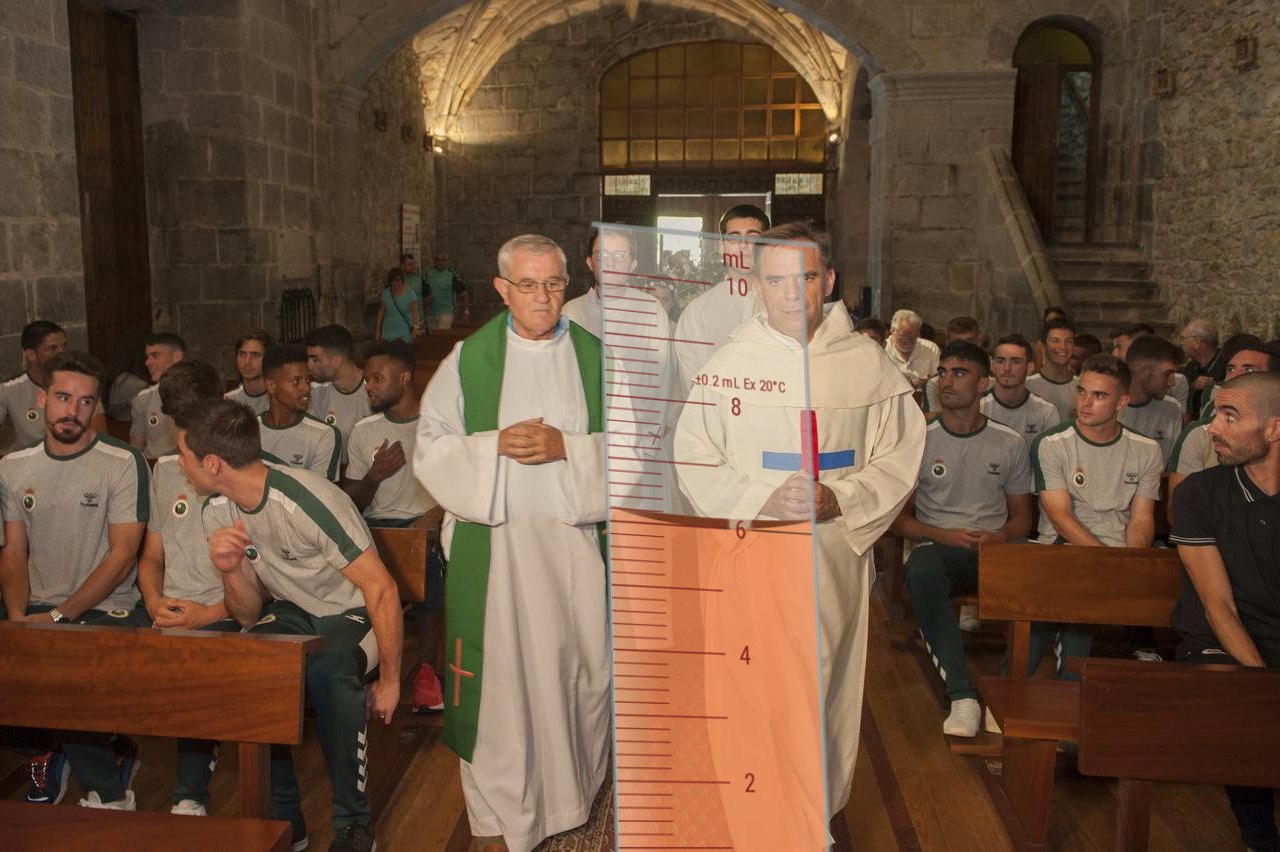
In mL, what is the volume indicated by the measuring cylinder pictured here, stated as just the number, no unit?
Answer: 6
